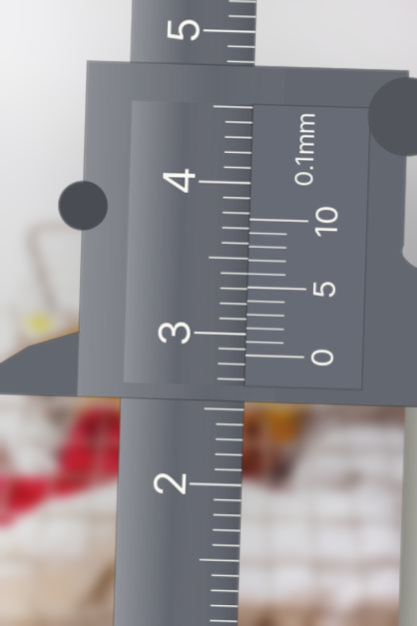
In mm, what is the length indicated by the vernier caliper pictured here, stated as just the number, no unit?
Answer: 28.6
